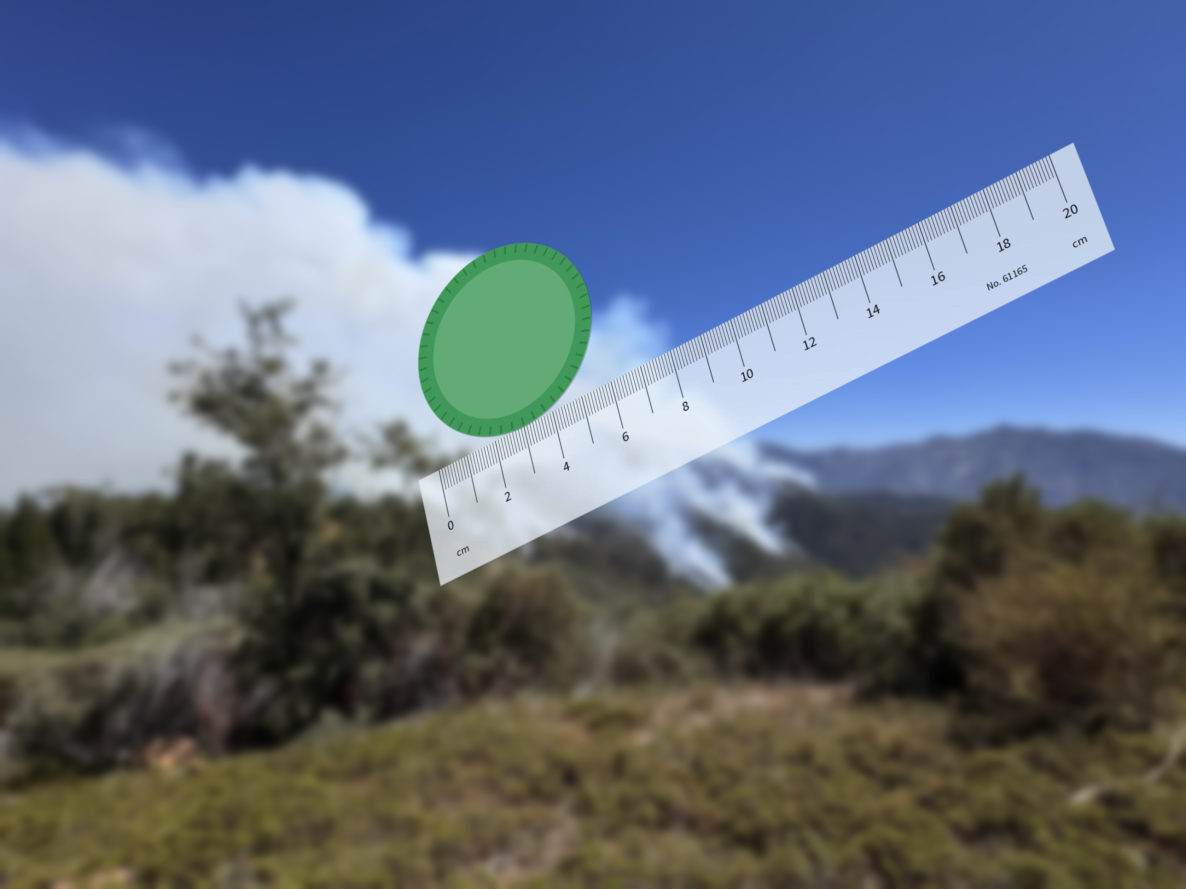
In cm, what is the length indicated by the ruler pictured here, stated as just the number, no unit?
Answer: 6
